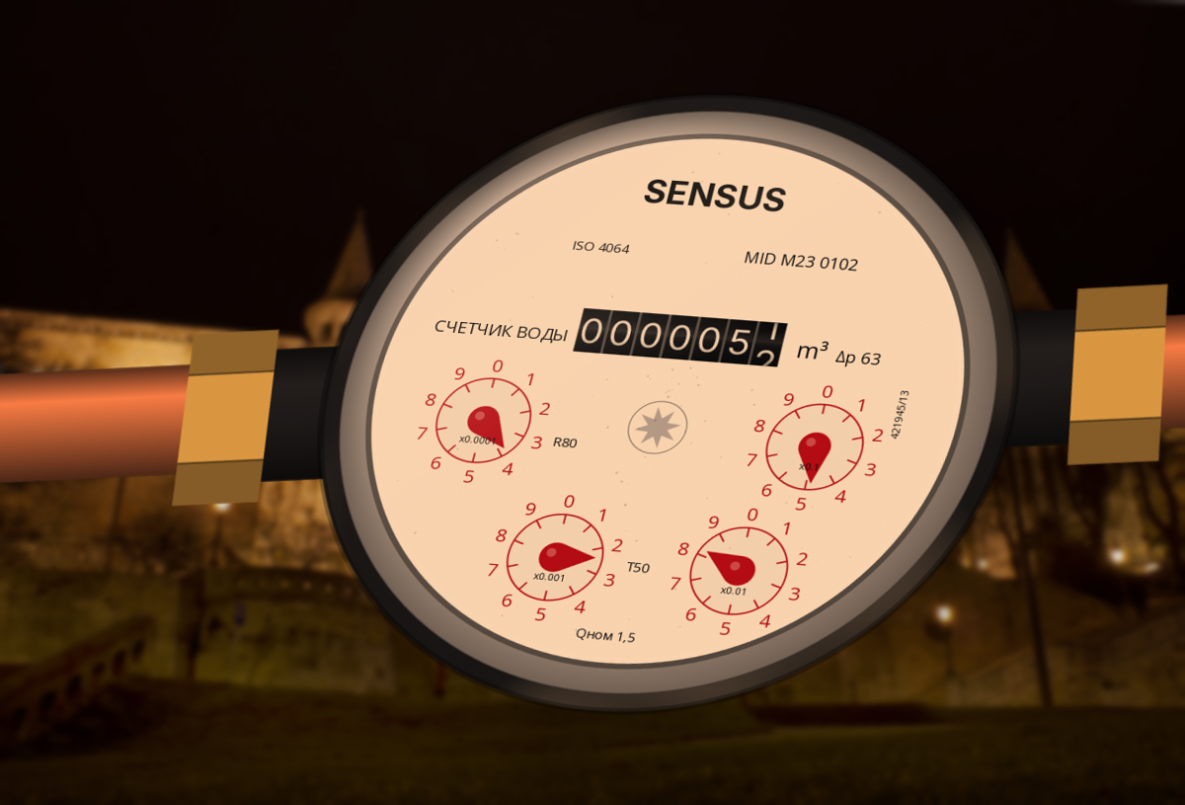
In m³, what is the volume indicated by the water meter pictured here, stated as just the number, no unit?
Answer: 51.4823
